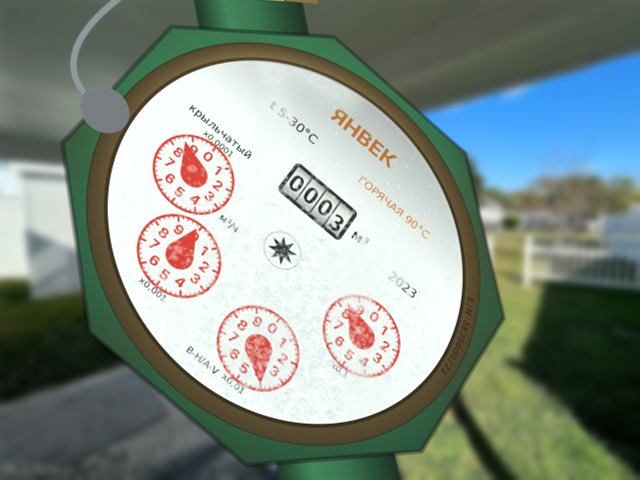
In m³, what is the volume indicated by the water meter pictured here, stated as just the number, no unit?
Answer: 2.8398
